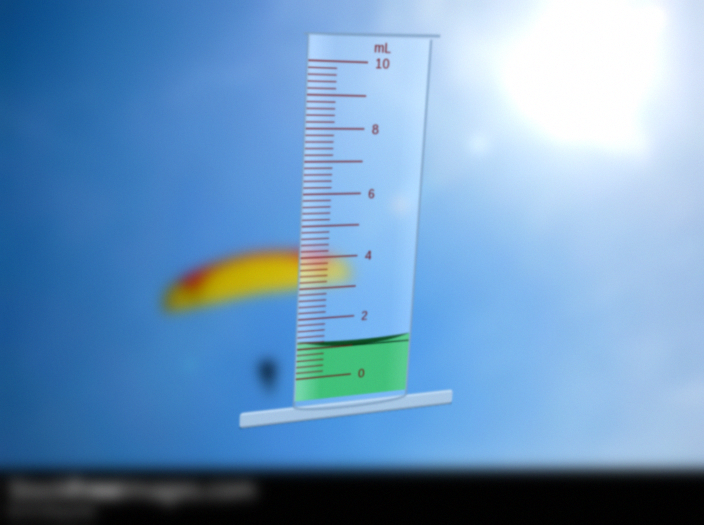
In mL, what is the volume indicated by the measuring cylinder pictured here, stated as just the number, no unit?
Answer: 1
